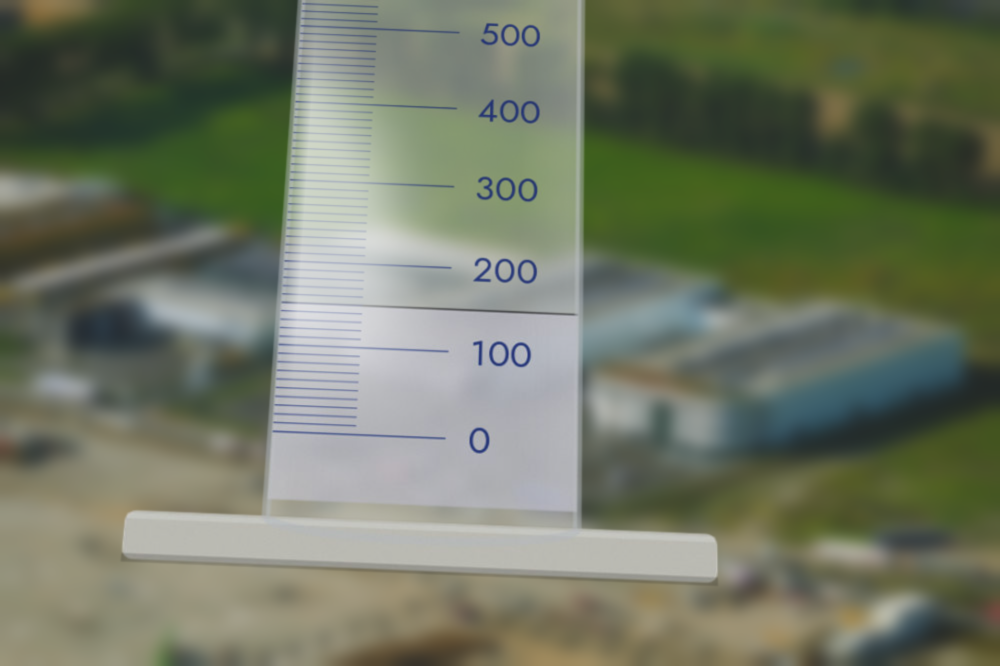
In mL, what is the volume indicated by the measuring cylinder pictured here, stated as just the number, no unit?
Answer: 150
